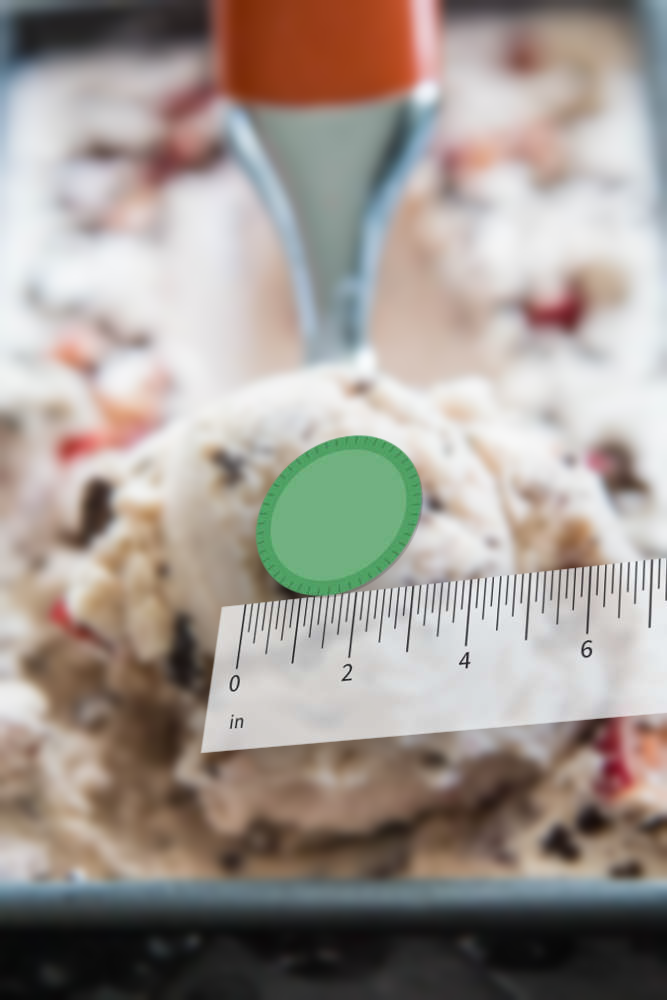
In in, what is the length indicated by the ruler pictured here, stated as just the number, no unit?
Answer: 3
